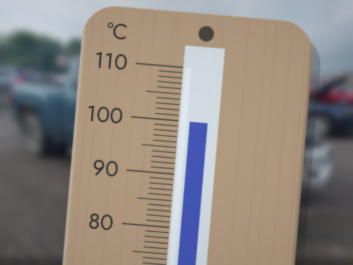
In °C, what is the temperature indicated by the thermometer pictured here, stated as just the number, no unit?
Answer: 100
